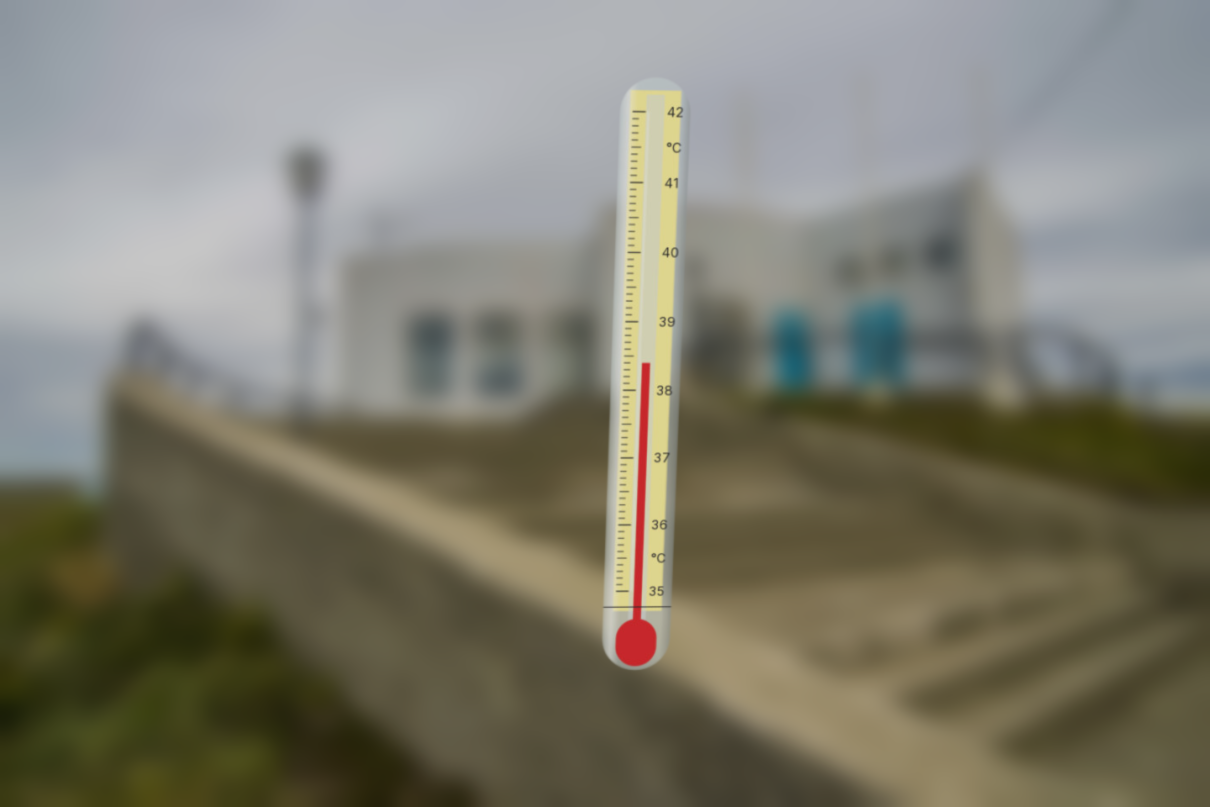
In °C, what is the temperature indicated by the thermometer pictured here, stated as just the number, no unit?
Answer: 38.4
